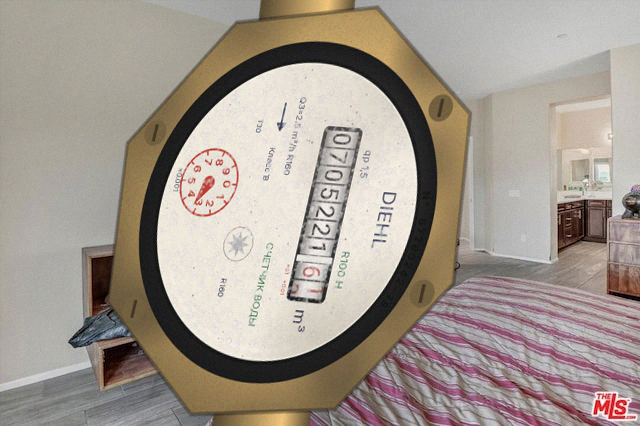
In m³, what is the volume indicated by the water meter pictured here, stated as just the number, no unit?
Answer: 705221.613
